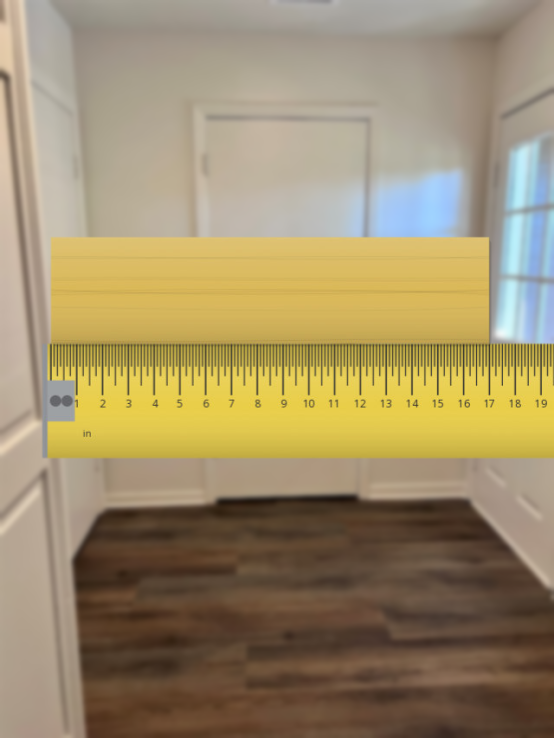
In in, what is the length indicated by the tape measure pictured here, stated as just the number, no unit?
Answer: 17
